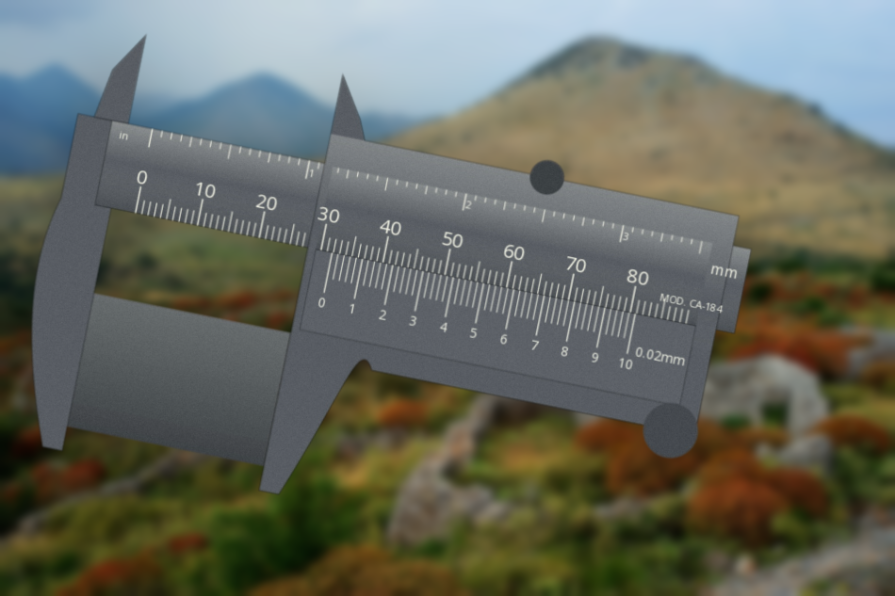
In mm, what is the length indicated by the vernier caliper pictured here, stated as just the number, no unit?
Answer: 31.8
